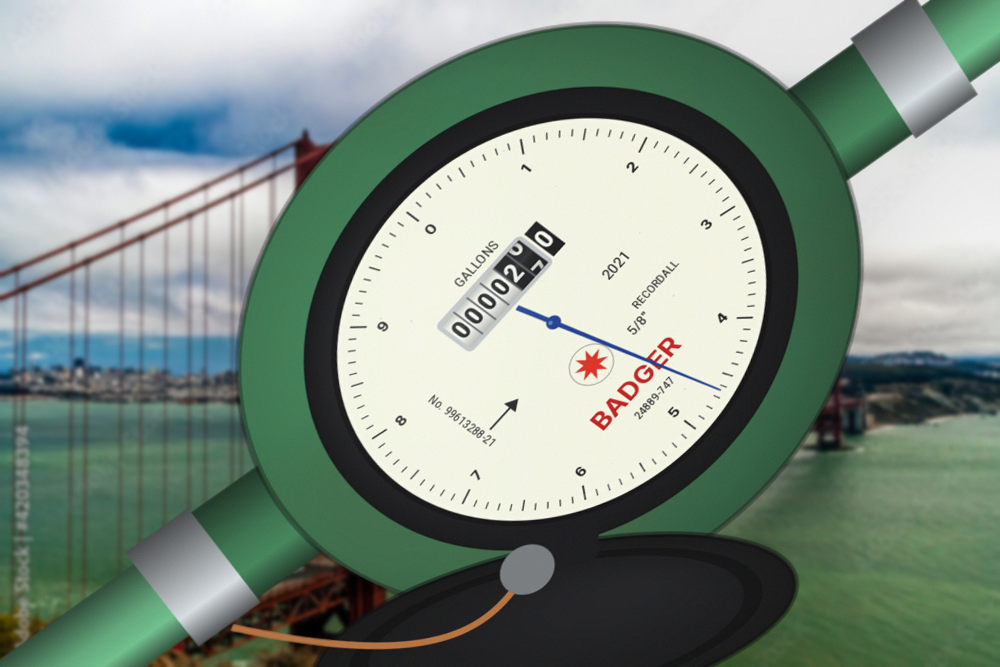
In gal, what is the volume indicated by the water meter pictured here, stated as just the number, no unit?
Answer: 264.6
